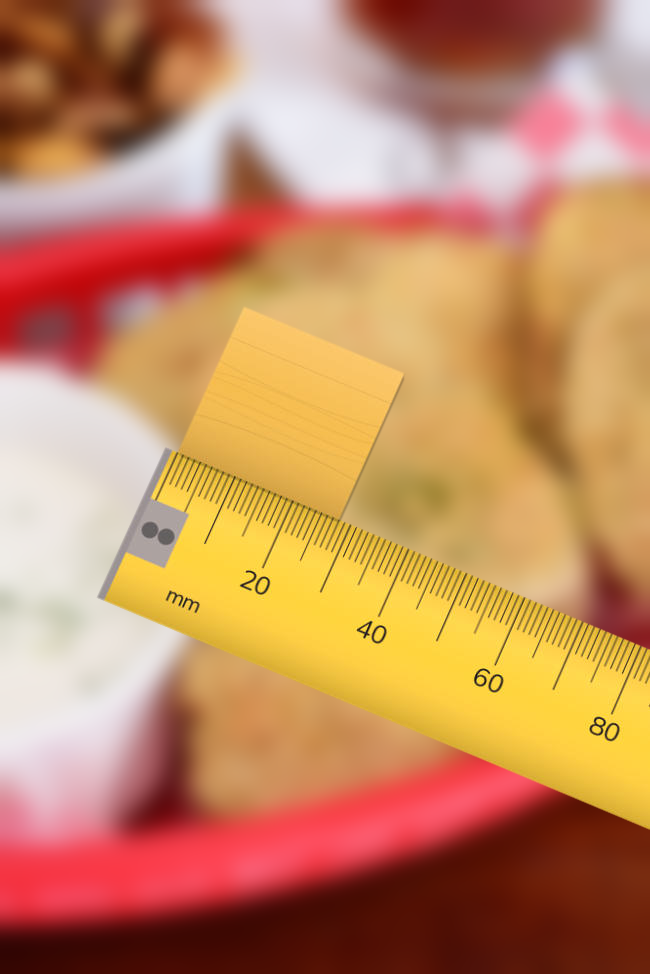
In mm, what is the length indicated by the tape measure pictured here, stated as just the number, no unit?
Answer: 28
